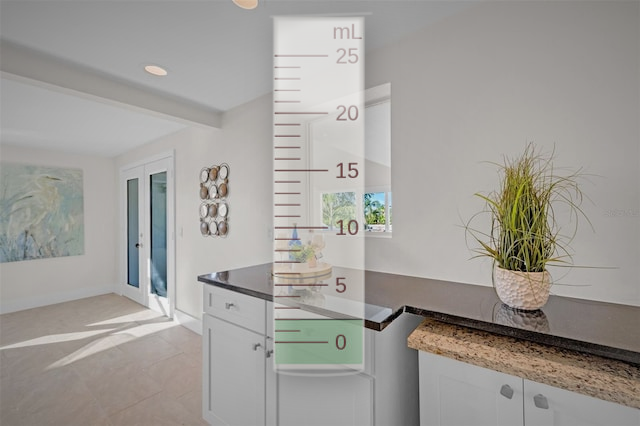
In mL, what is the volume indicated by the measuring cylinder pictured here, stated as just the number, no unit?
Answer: 2
